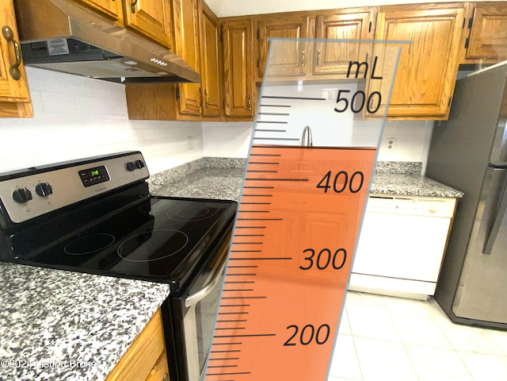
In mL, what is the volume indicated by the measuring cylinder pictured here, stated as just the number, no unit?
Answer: 440
